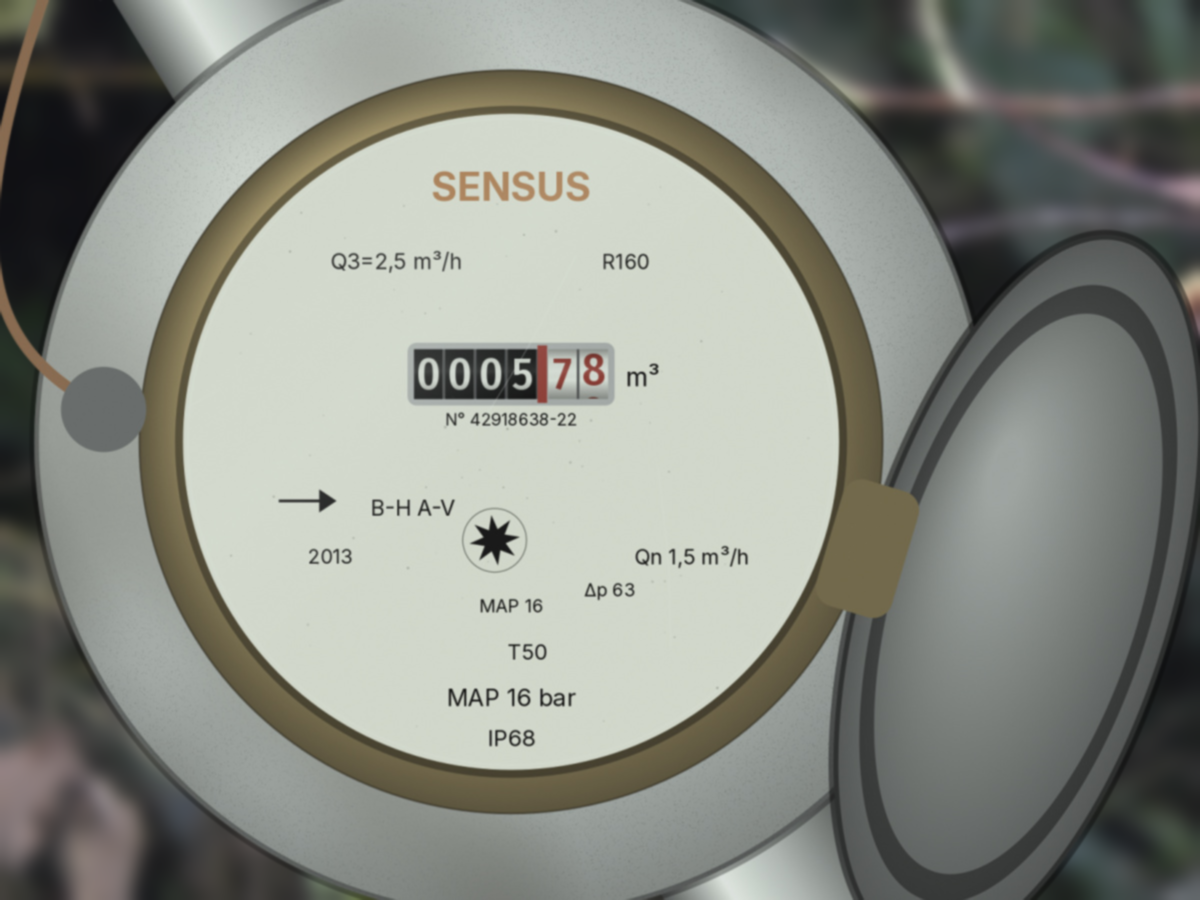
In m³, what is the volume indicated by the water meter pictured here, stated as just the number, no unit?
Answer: 5.78
